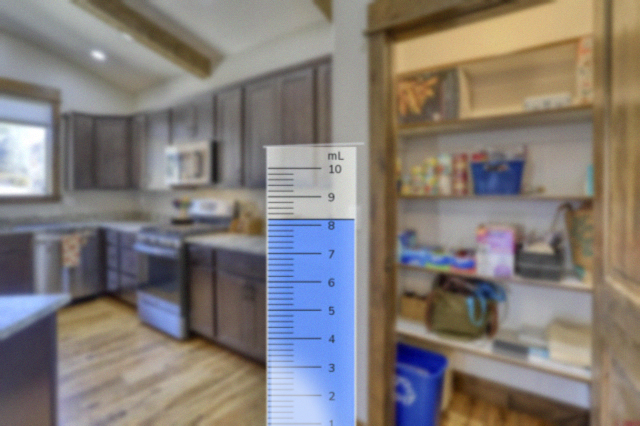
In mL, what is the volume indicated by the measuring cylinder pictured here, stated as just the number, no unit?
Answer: 8.2
